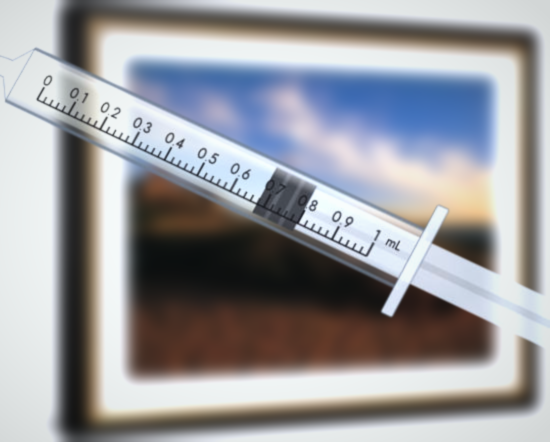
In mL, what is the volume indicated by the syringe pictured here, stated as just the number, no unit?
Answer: 0.68
